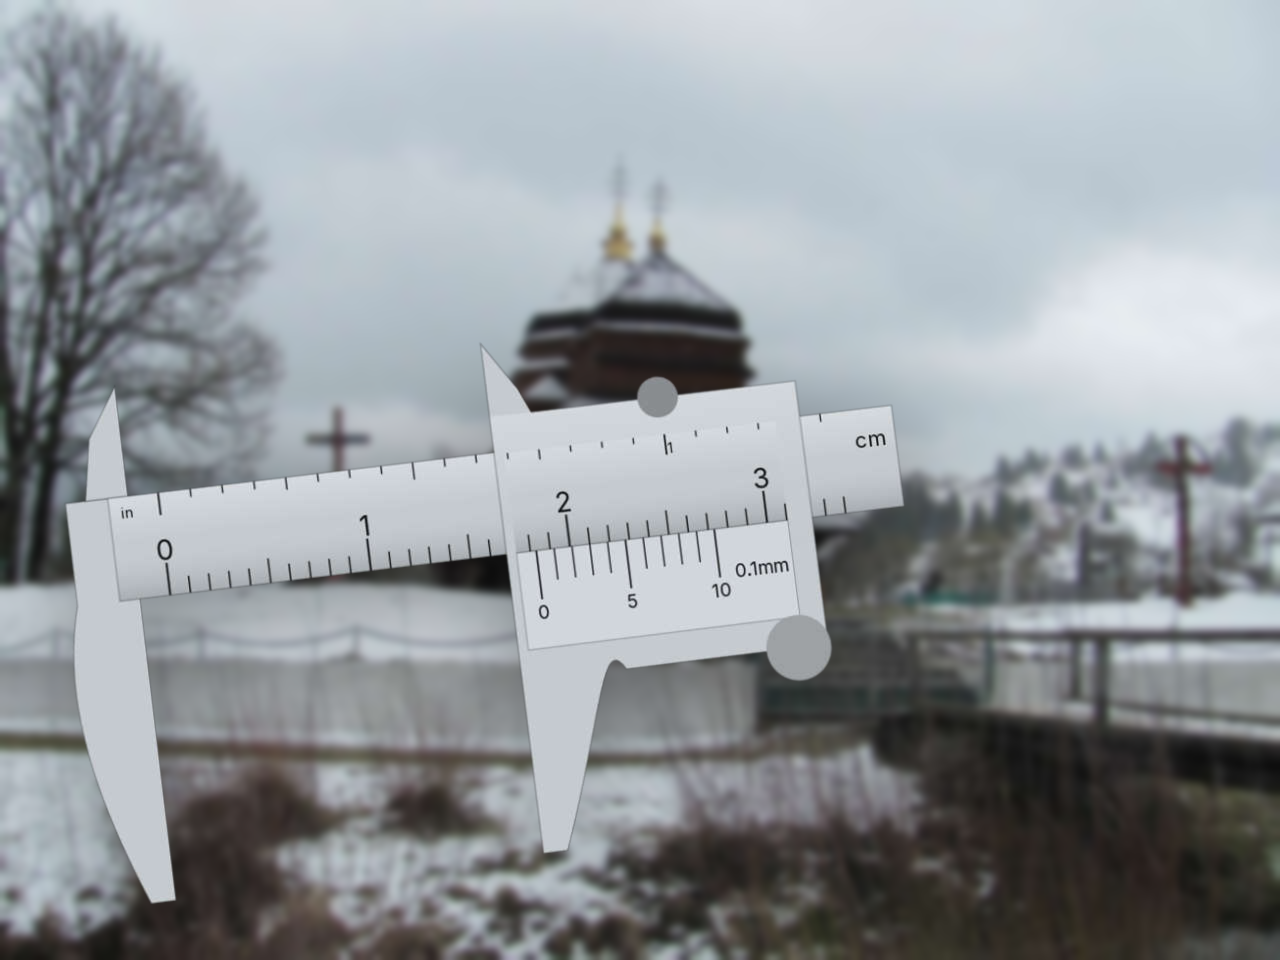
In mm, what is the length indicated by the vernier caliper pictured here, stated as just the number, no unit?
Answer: 18.3
